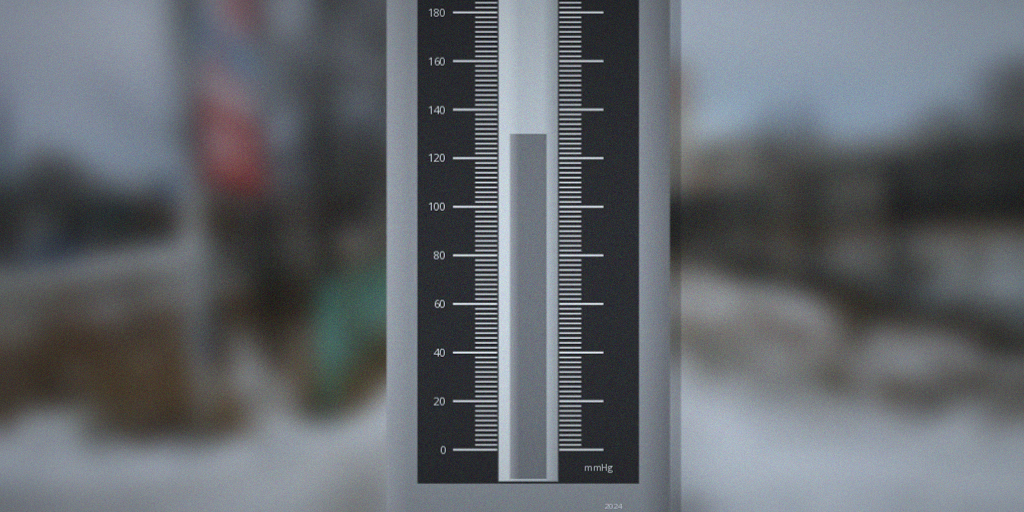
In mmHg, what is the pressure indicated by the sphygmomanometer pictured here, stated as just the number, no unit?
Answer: 130
